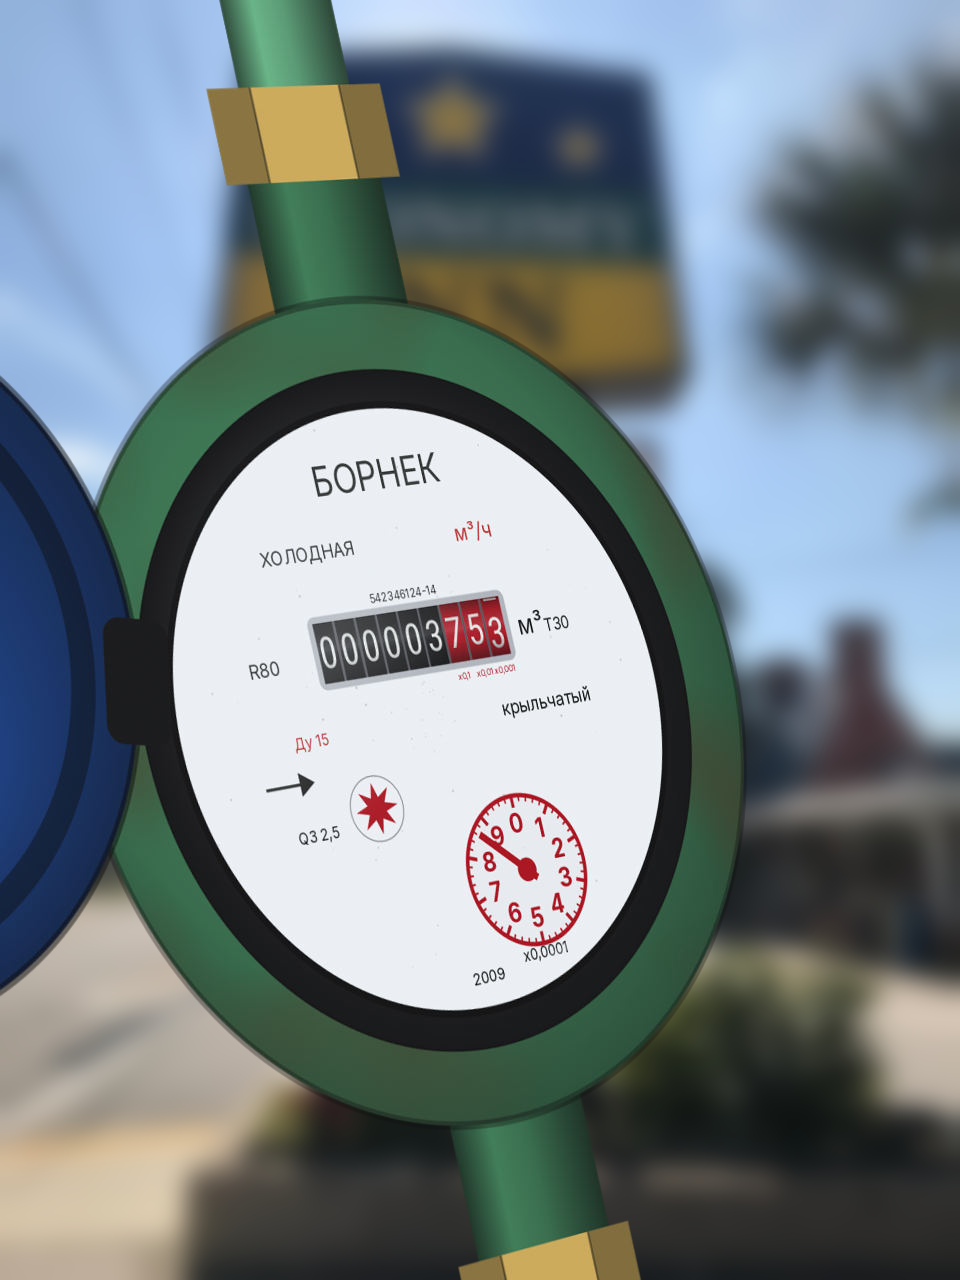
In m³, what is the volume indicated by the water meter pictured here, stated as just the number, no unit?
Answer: 3.7528
